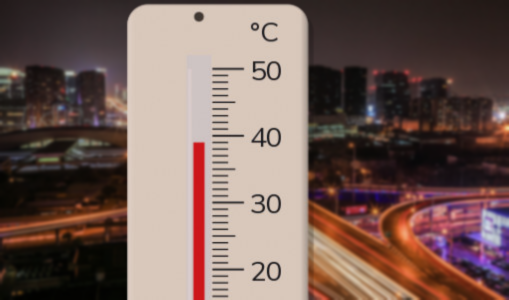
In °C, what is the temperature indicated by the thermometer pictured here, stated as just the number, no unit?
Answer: 39
